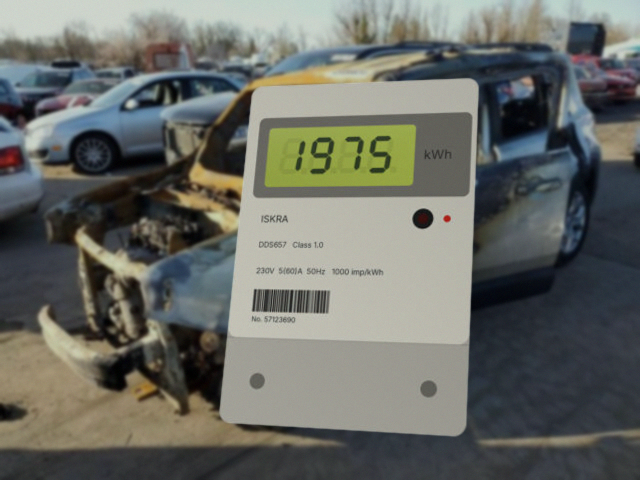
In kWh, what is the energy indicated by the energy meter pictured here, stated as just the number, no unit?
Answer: 1975
